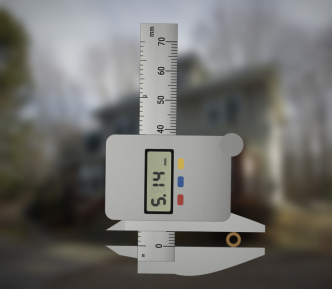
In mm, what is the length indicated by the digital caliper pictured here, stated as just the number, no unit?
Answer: 5.14
